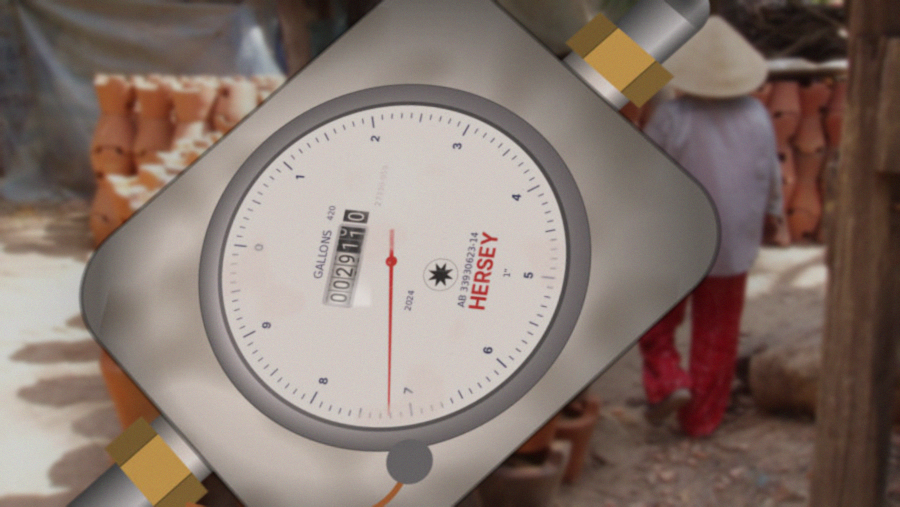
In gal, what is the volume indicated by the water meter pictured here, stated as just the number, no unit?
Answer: 29107.2
